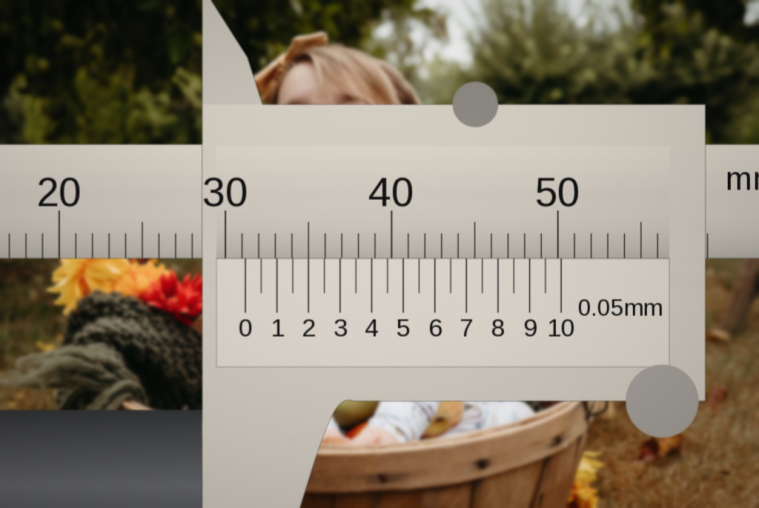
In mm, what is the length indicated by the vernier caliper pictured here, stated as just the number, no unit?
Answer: 31.2
